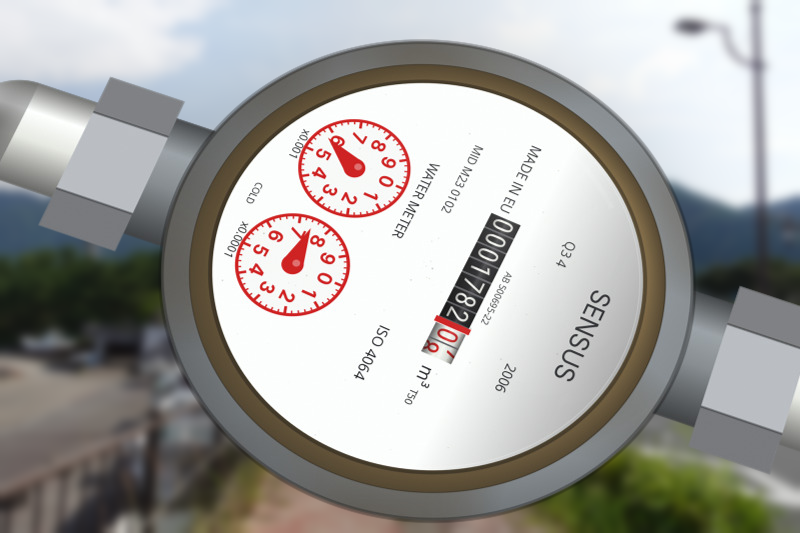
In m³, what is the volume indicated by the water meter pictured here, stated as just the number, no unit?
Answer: 1782.0757
